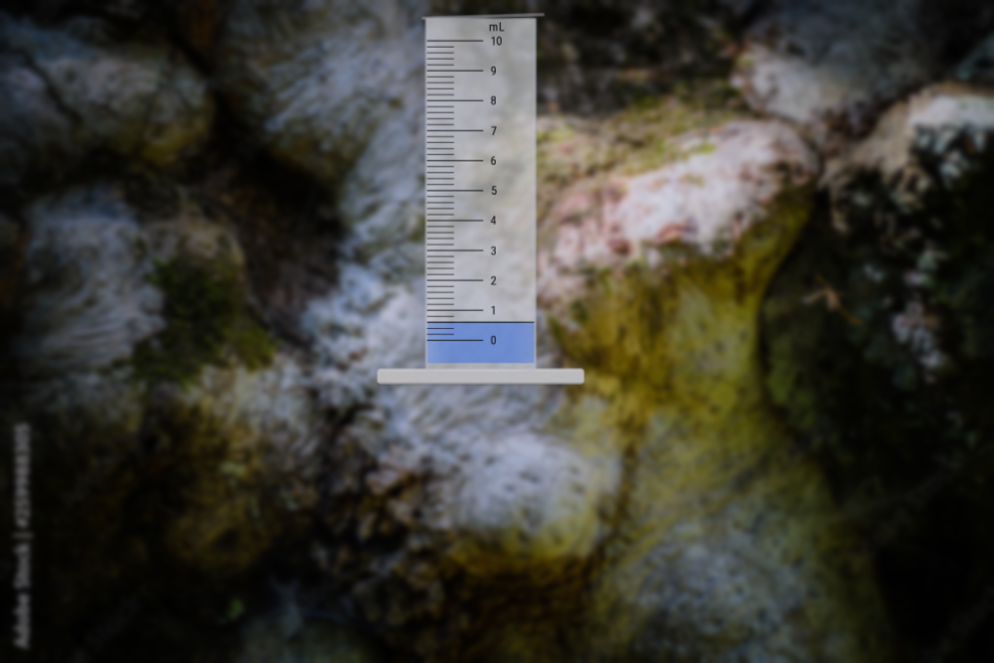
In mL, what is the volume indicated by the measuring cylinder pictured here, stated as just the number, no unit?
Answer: 0.6
